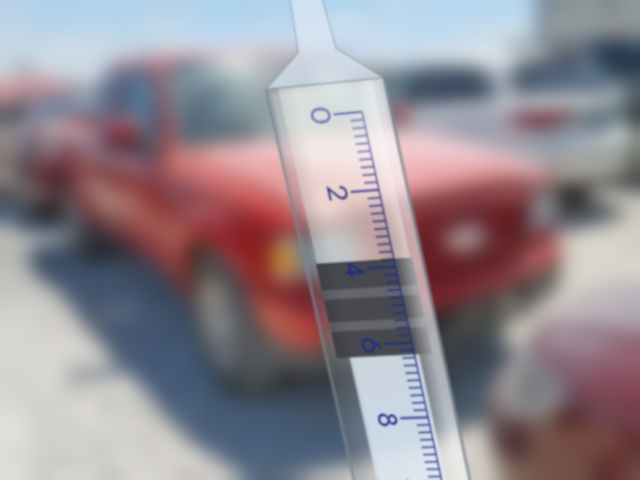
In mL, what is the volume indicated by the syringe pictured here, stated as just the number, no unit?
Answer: 3.8
